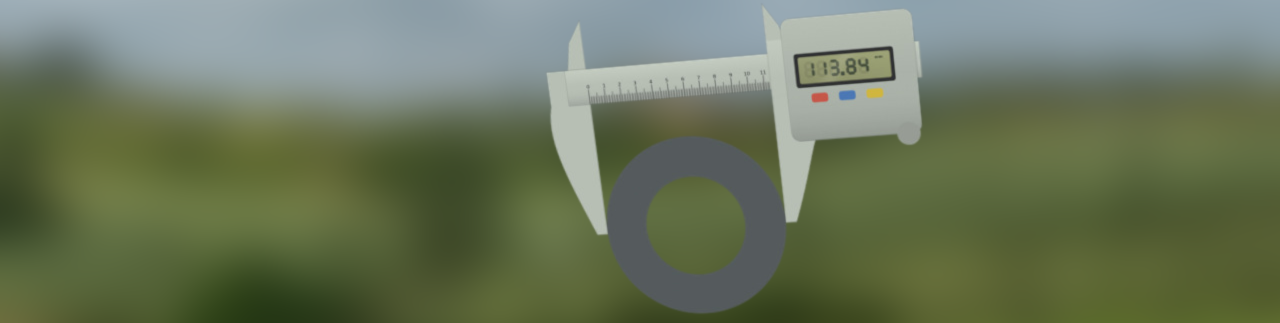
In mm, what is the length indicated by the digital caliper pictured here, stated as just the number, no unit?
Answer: 113.84
